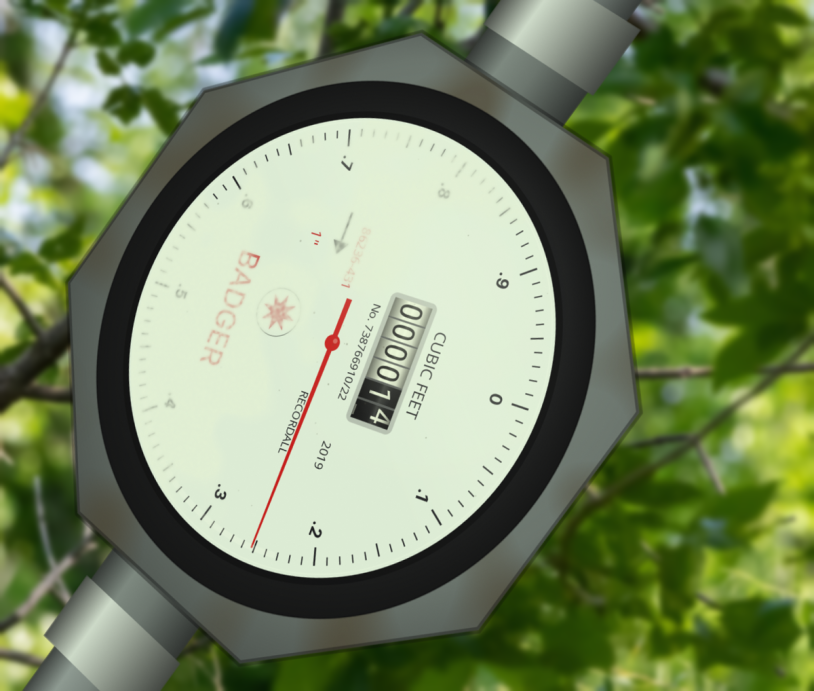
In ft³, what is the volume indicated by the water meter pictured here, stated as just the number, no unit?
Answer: 14.25
